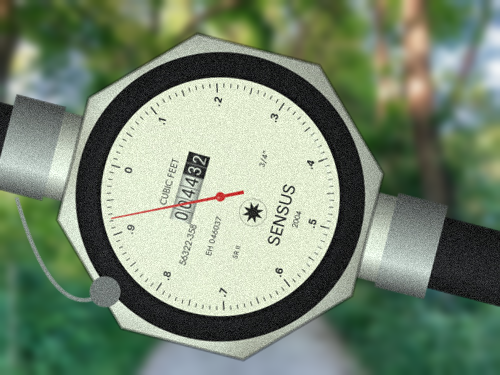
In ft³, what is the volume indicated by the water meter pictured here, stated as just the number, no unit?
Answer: 4431.92
